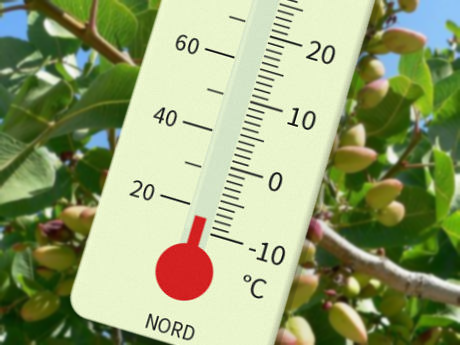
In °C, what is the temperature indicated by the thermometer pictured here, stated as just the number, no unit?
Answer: -8
